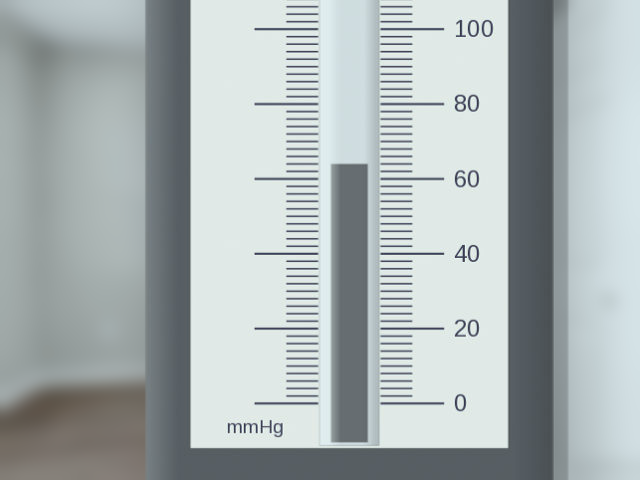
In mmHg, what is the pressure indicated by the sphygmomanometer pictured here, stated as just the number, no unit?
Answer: 64
